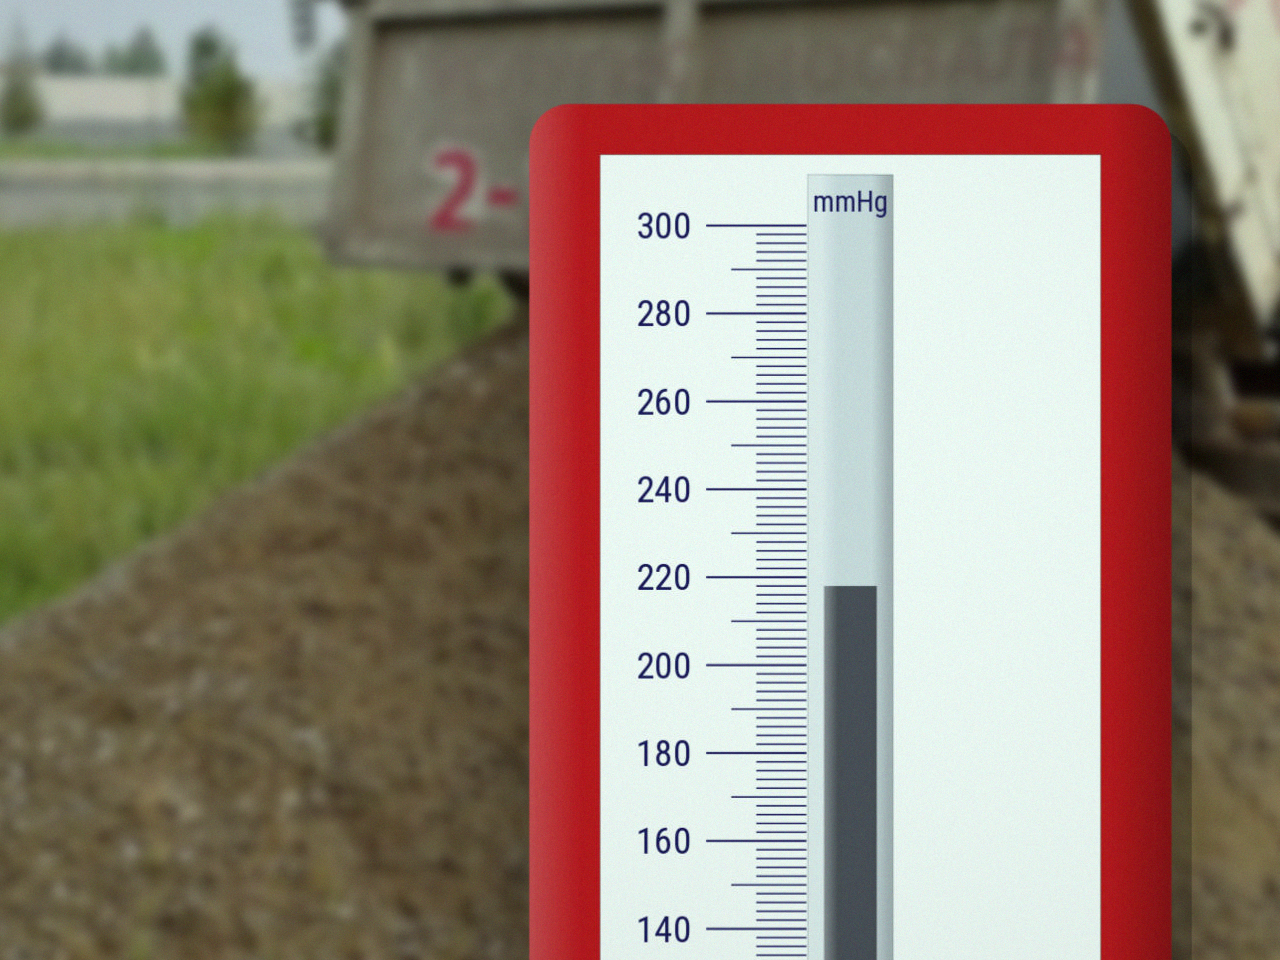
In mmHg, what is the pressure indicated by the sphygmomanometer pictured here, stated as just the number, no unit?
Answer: 218
